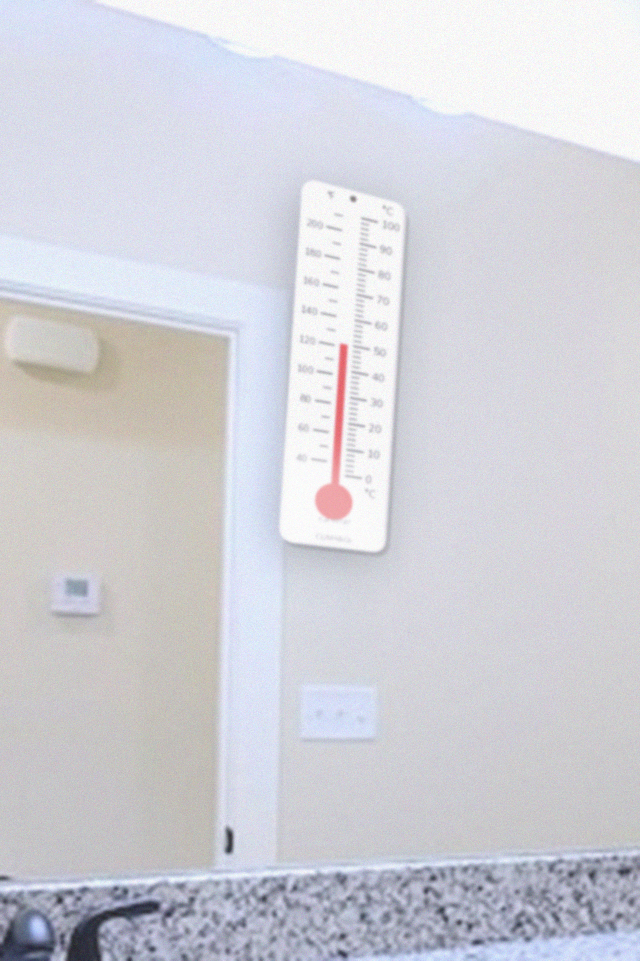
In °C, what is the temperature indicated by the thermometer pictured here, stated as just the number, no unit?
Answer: 50
